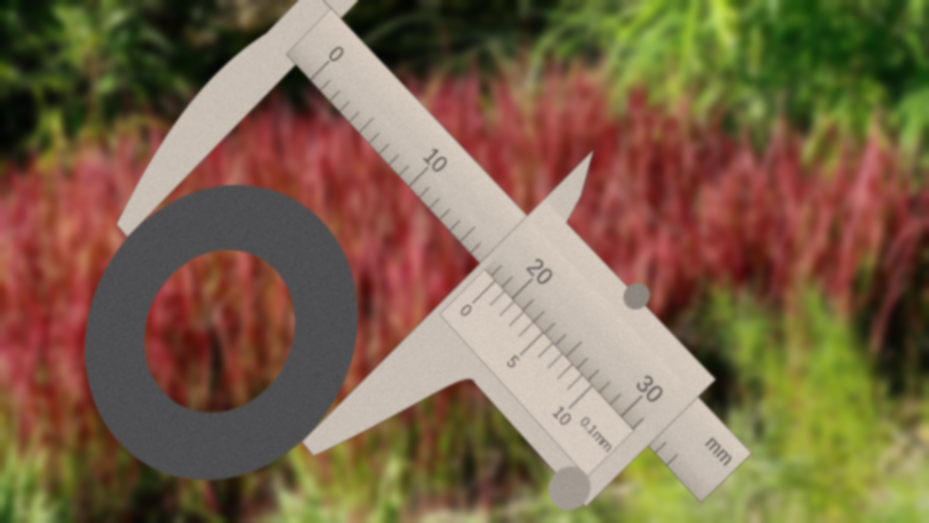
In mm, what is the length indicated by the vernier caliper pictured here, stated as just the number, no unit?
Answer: 18.4
